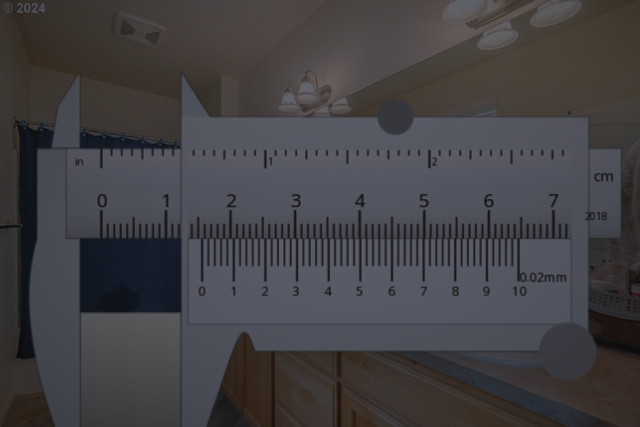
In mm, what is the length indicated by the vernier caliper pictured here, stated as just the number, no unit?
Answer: 15.6
